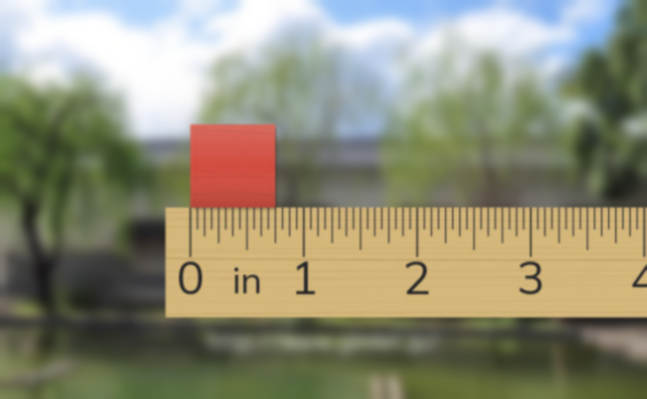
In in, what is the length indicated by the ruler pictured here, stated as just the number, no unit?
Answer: 0.75
